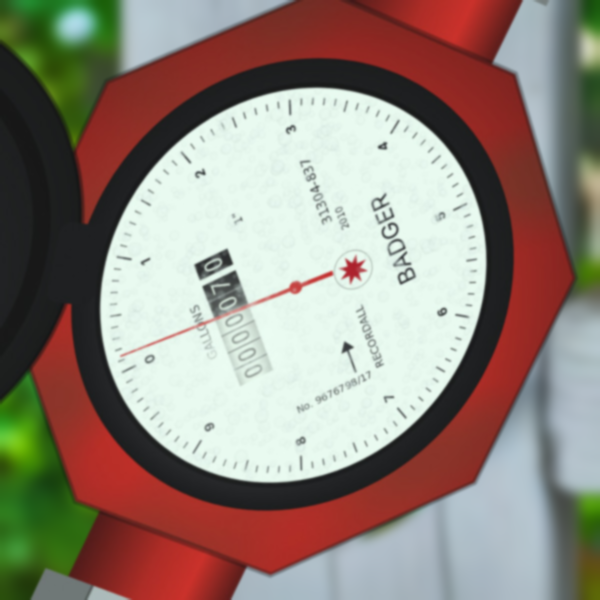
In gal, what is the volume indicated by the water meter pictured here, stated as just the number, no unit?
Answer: 70.1
